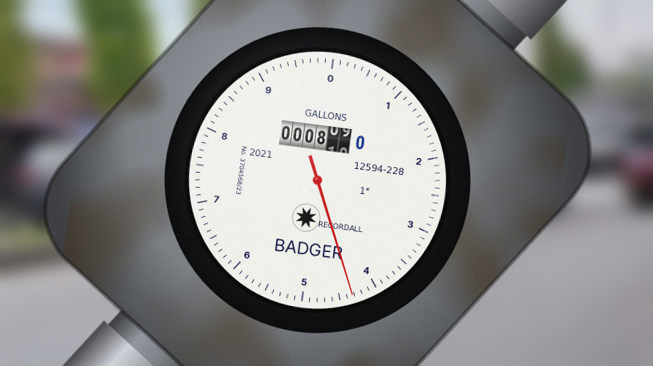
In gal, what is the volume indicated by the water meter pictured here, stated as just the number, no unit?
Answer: 8094.3
